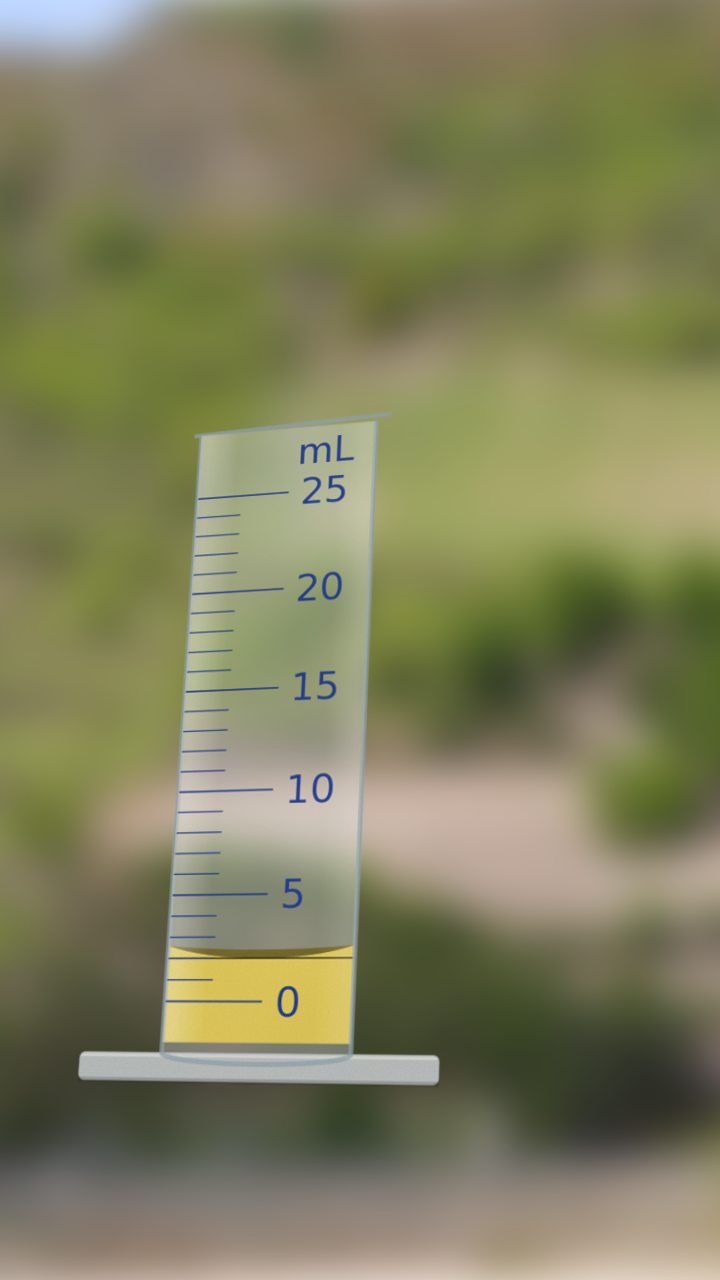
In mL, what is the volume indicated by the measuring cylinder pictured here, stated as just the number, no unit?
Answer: 2
